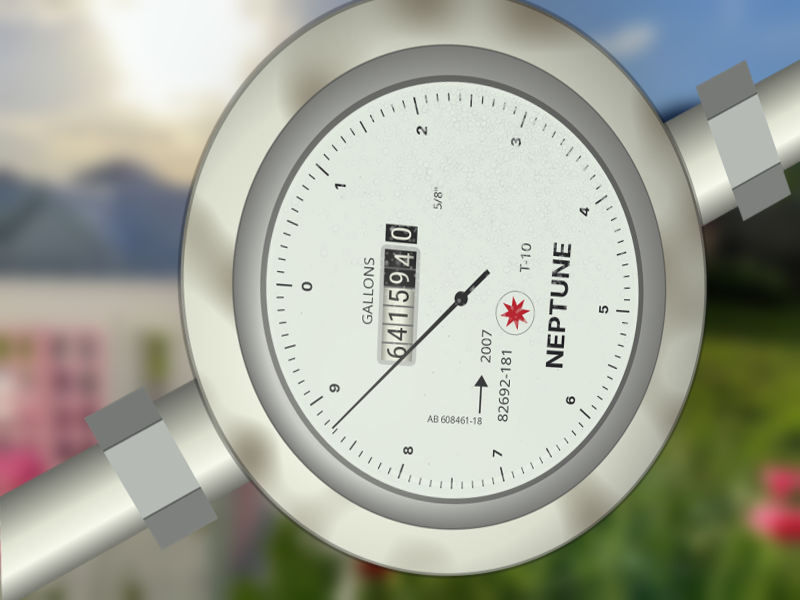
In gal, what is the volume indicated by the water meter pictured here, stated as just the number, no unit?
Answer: 6415938.7
